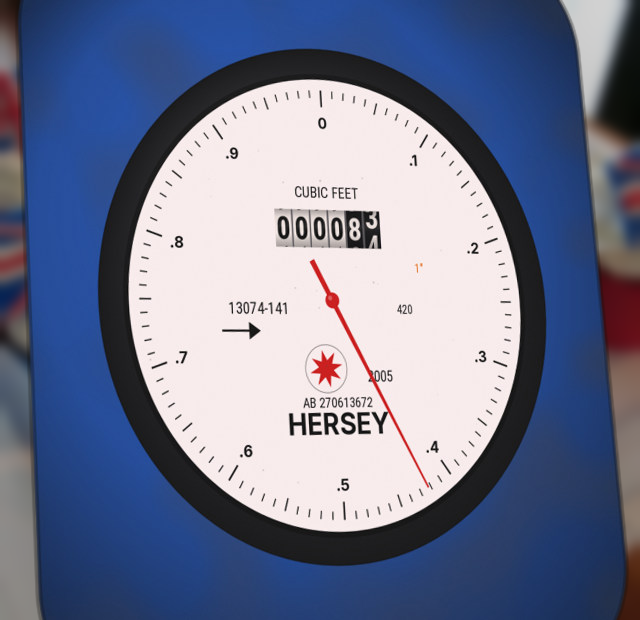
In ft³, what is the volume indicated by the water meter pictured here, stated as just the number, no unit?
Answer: 83.42
